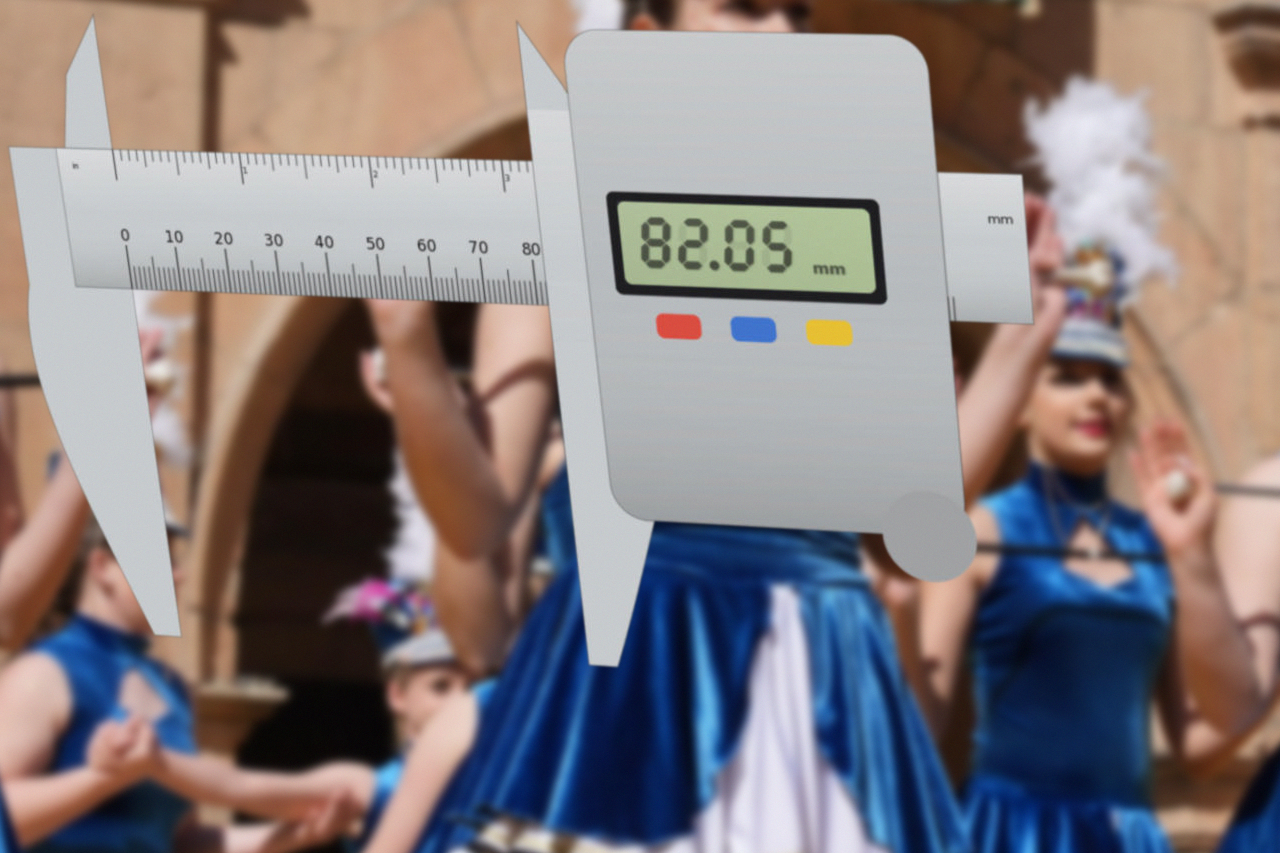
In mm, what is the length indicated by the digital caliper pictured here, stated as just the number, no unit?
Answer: 82.05
